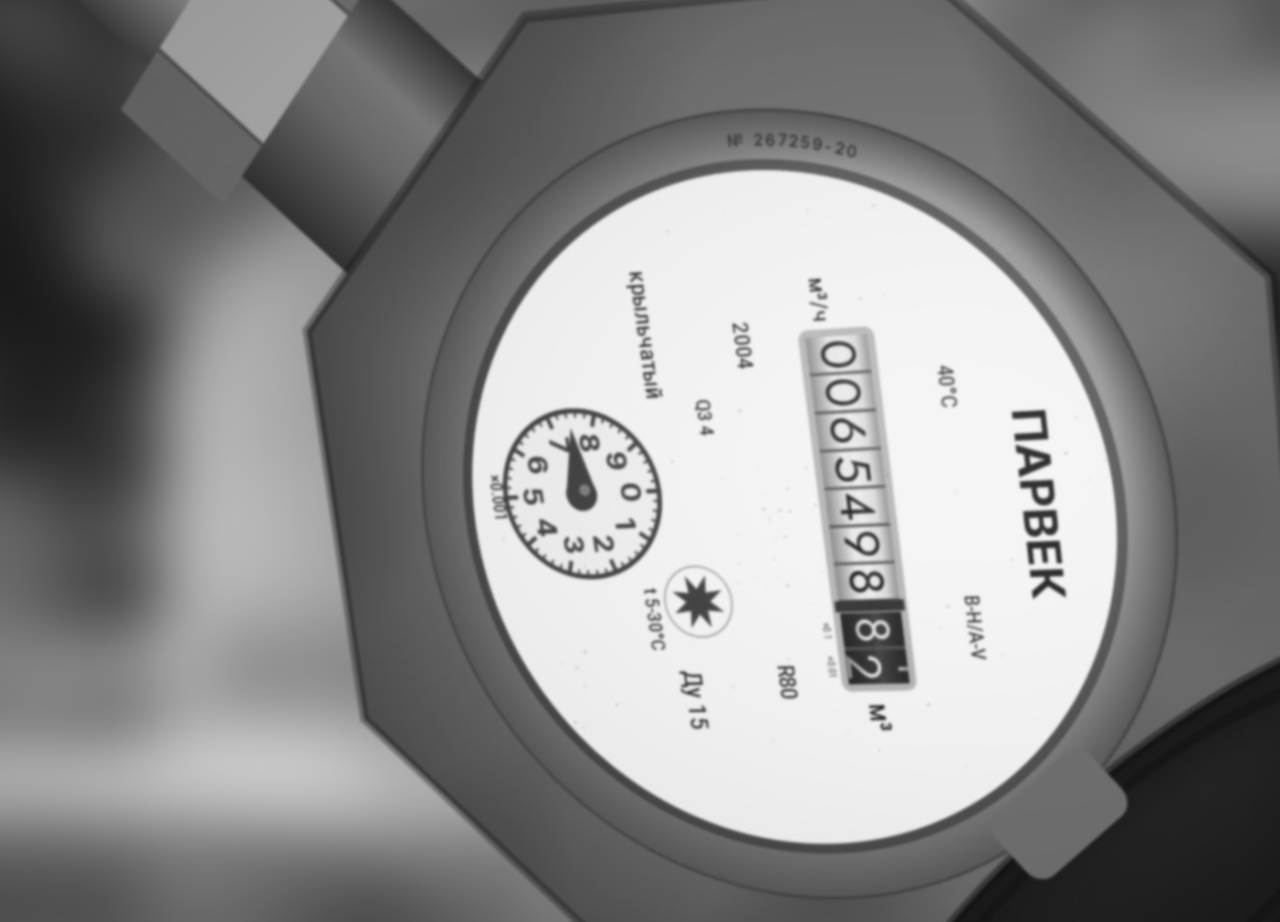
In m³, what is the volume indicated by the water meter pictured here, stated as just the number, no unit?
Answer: 65498.817
